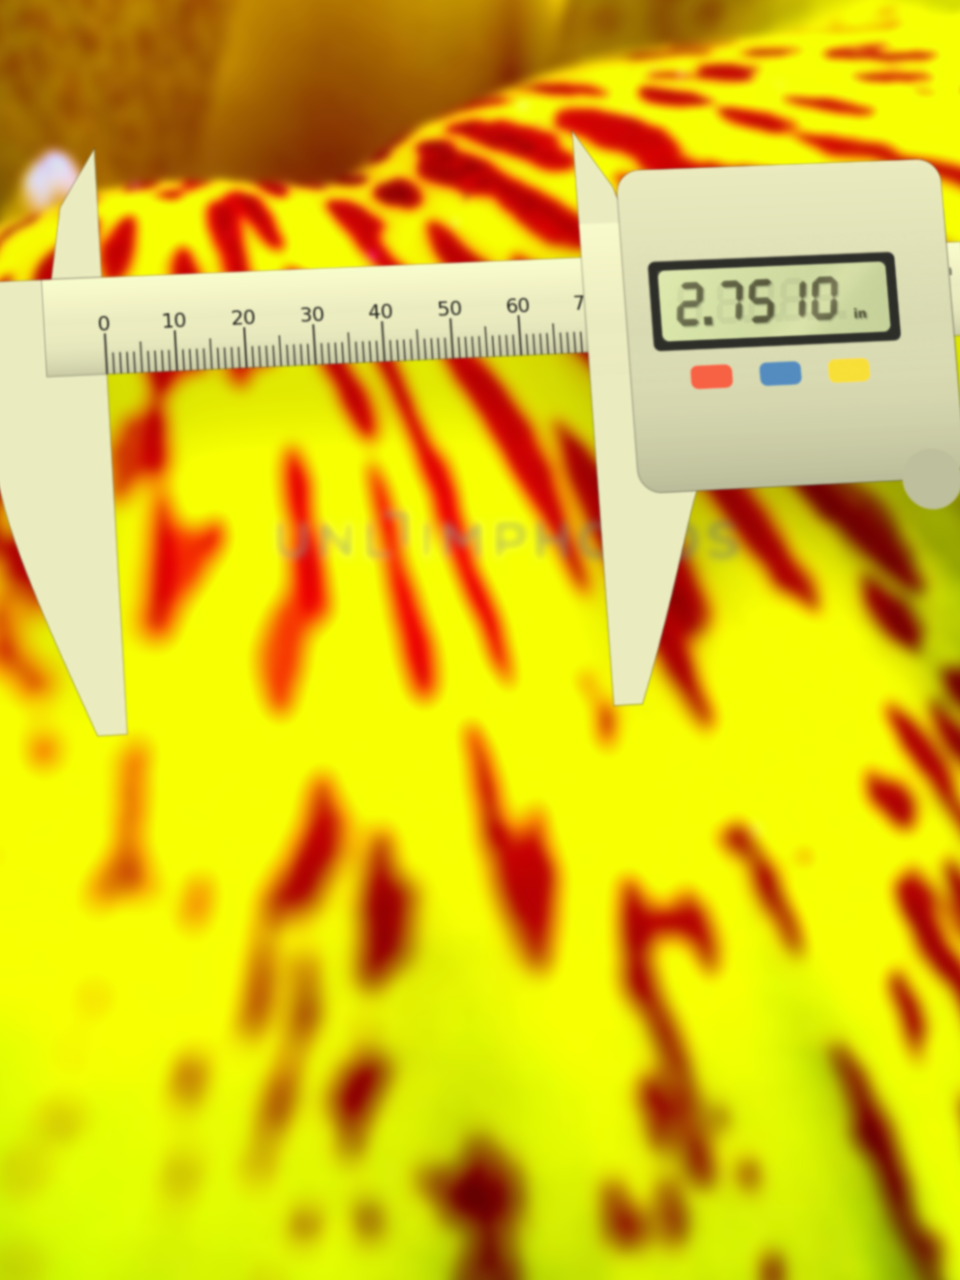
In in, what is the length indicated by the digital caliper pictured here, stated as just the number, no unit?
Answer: 2.7510
